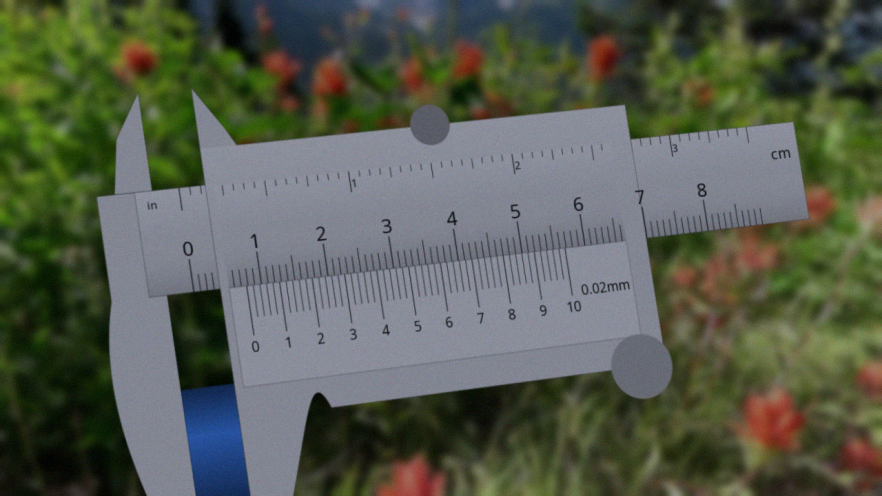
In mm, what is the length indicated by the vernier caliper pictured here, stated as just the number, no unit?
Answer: 7.8
